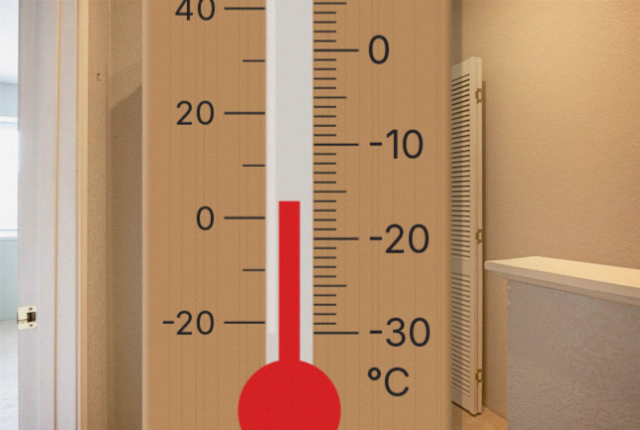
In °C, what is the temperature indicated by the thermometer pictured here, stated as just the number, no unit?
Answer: -16
